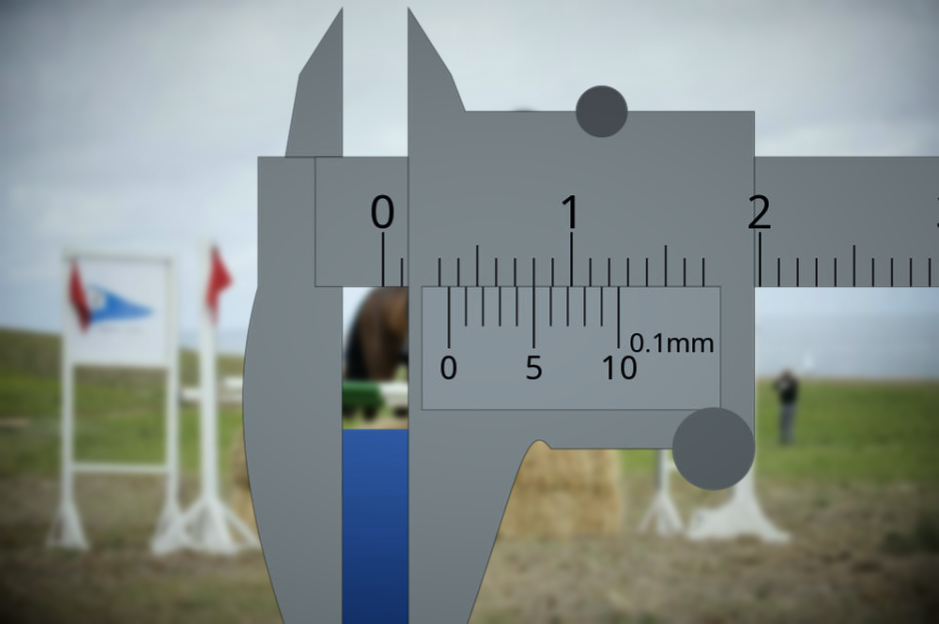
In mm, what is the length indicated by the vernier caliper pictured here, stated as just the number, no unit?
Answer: 3.5
